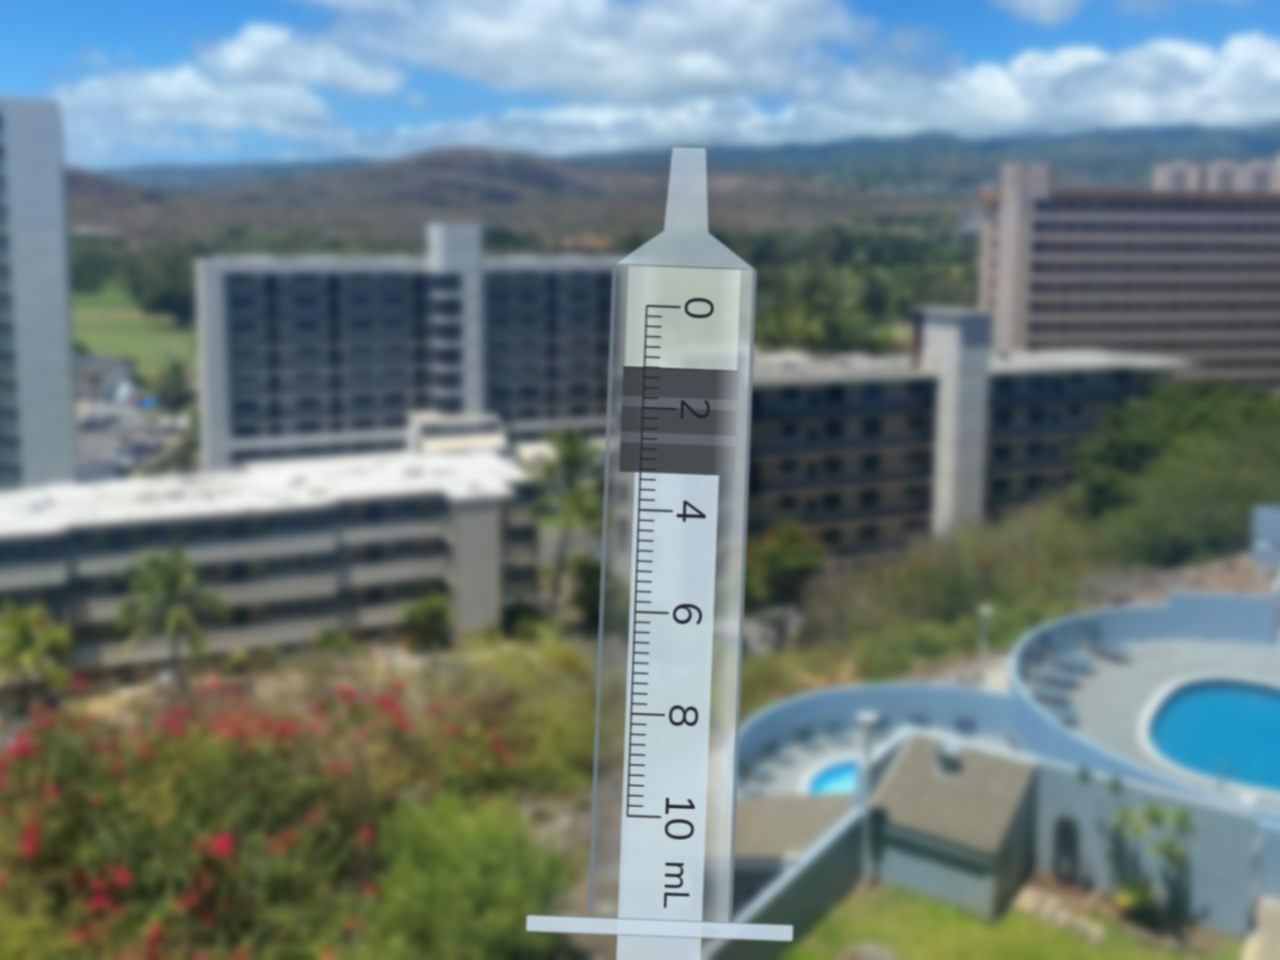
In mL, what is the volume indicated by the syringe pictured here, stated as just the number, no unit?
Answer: 1.2
